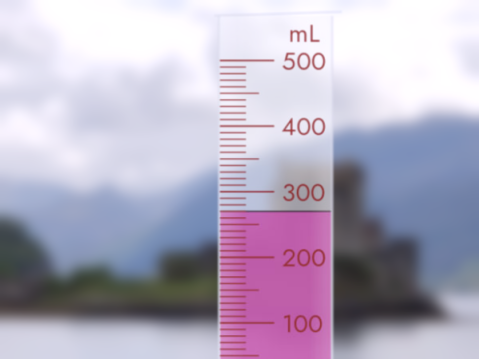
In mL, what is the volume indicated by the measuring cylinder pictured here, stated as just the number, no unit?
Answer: 270
